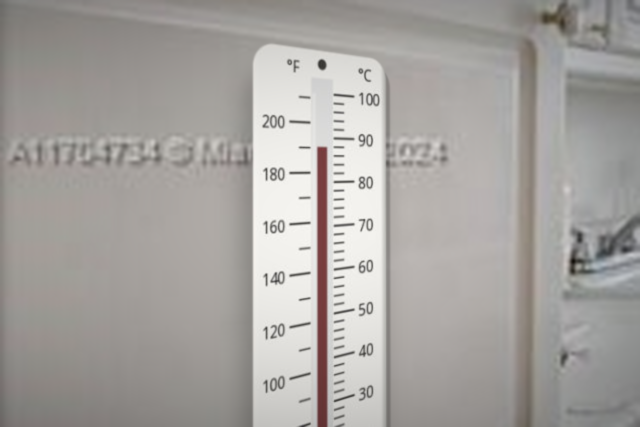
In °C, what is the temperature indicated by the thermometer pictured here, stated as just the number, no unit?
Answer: 88
